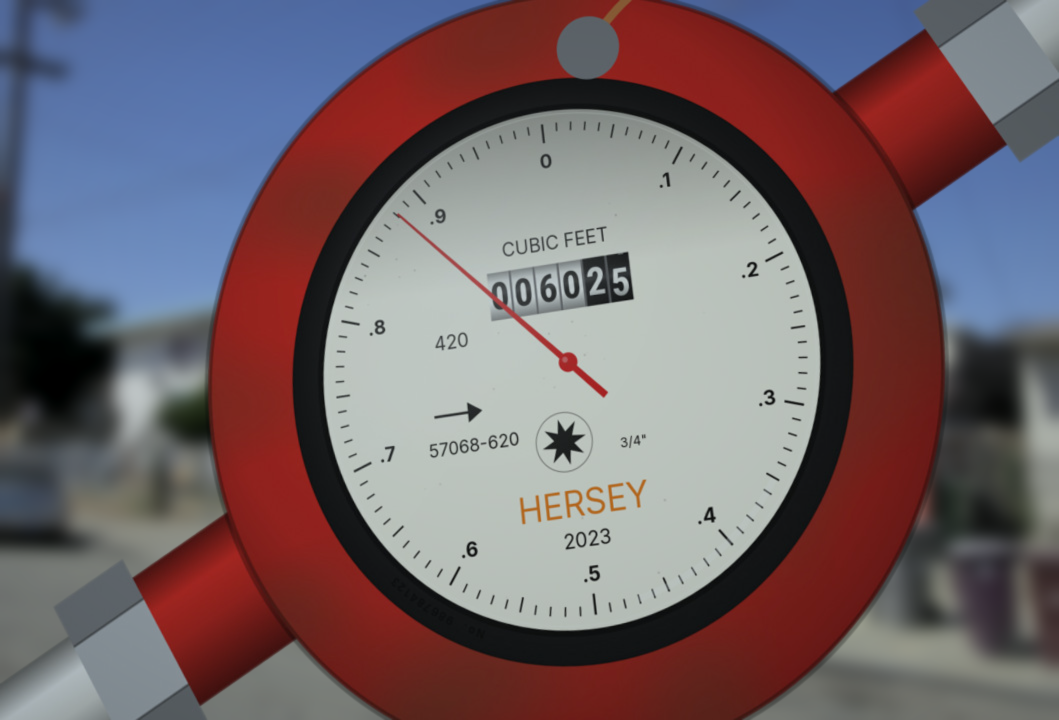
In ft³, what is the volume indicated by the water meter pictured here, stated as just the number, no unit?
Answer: 6024.88
